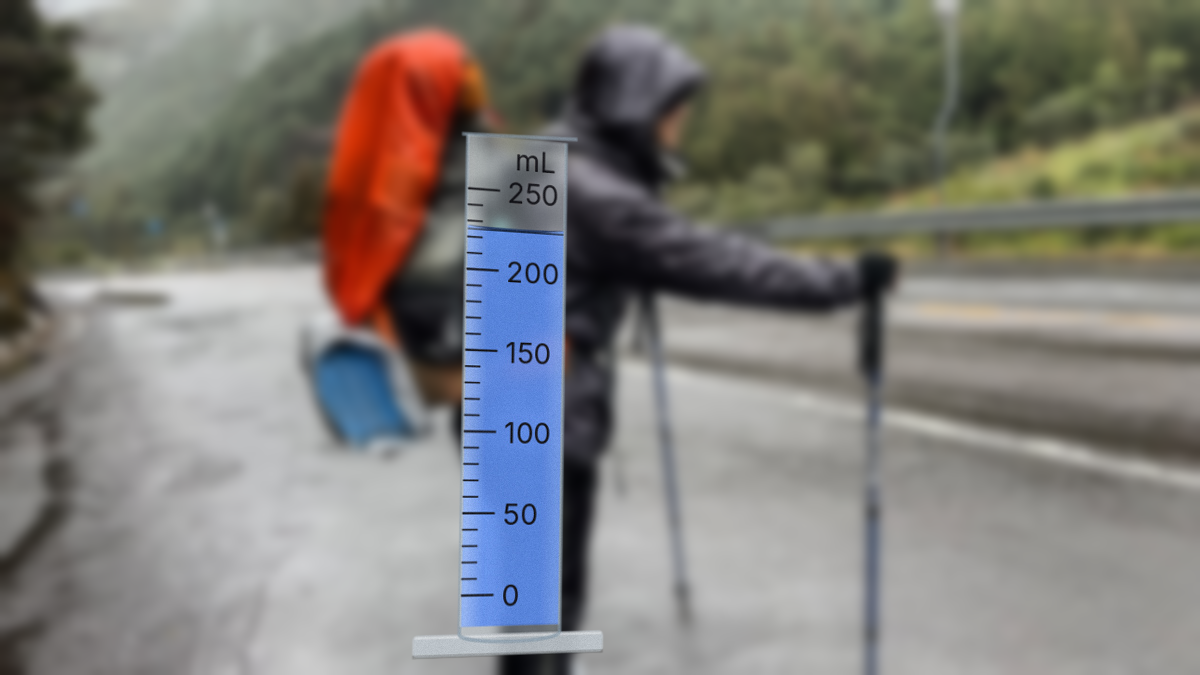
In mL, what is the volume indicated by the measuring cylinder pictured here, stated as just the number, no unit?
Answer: 225
